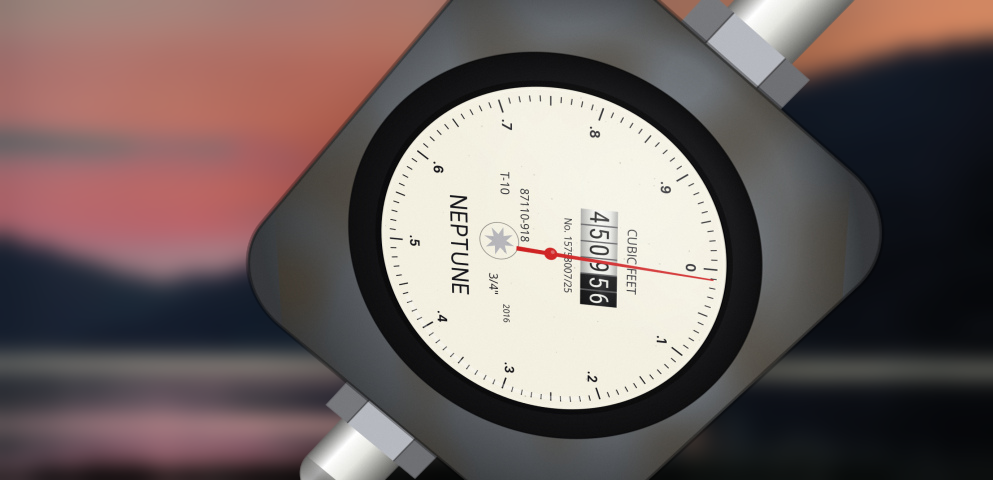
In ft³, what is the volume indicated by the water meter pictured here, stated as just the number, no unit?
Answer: 450956.01
